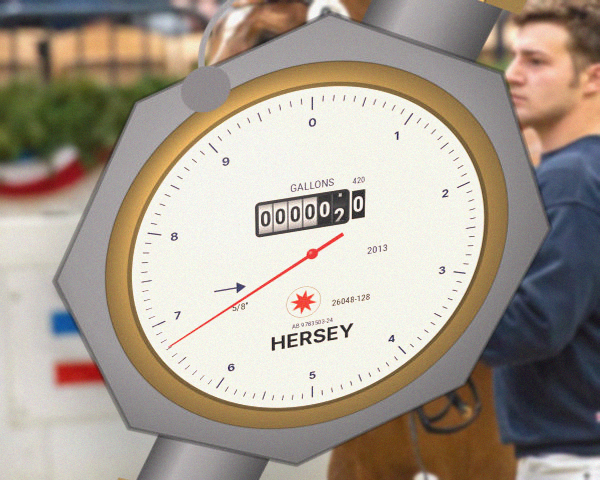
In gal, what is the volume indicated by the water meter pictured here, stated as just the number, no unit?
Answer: 16.7
